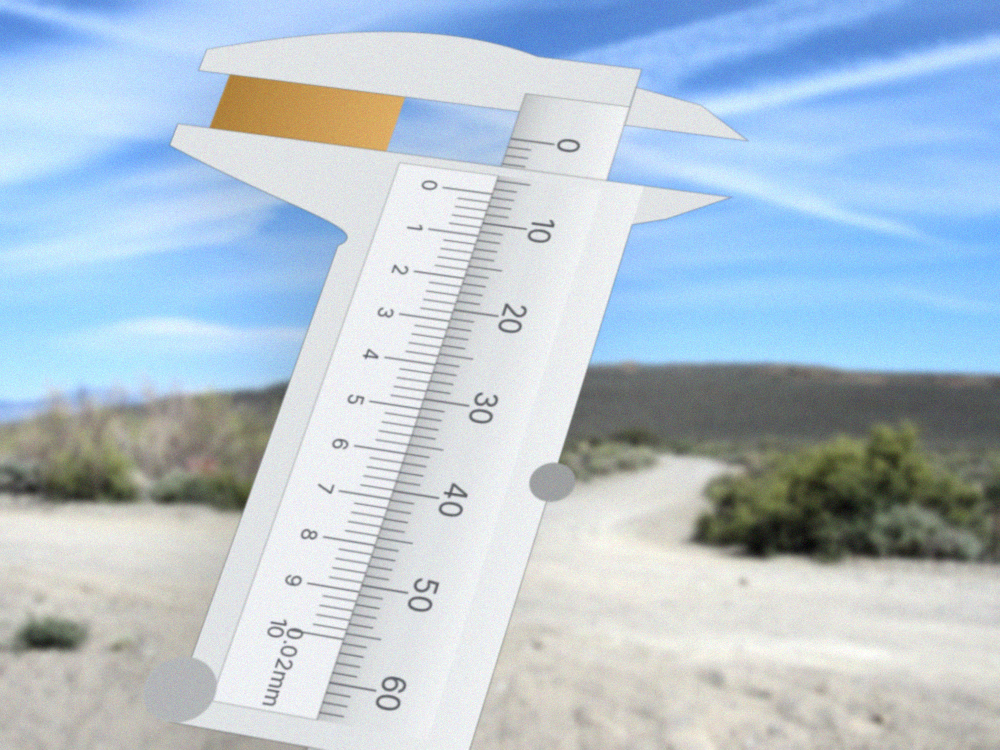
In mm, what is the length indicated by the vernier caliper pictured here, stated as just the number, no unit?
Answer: 6.6
